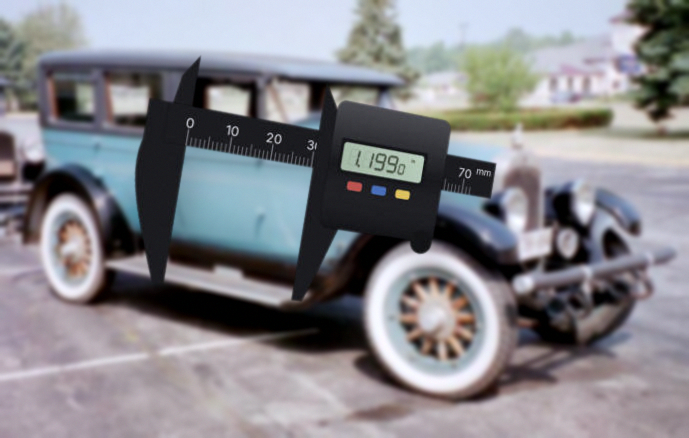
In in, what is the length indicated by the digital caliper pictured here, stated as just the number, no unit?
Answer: 1.1990
